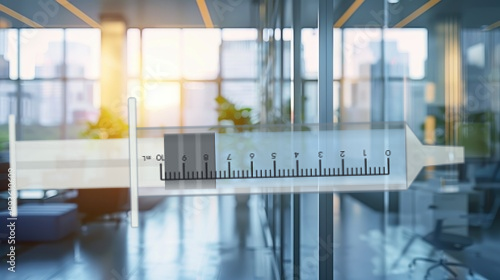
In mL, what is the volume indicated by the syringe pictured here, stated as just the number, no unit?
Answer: 7.6
